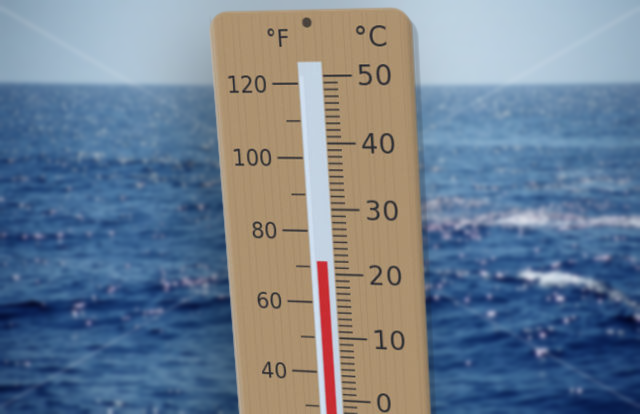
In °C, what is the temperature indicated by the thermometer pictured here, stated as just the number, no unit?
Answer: 22
